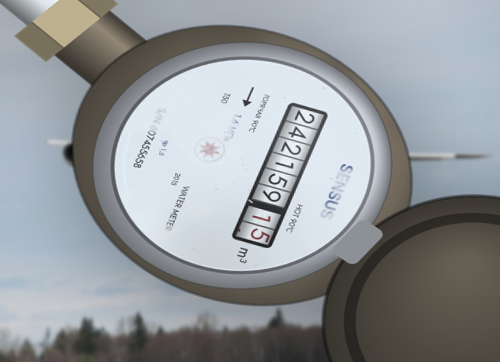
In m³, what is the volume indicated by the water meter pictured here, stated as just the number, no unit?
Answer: 242159.15
